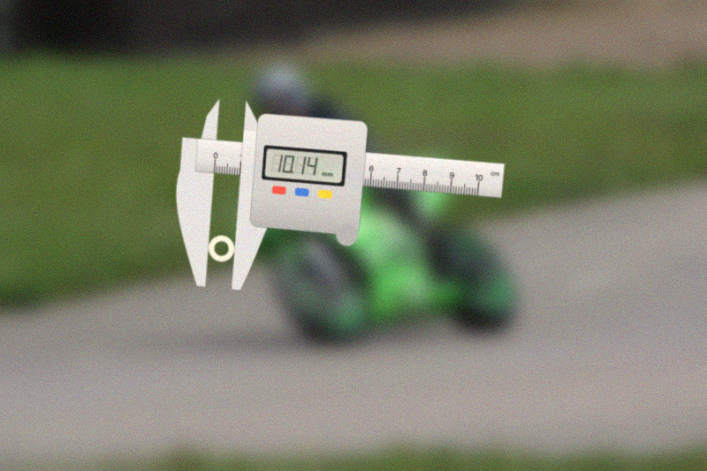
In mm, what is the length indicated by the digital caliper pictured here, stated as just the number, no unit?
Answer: 10.14
